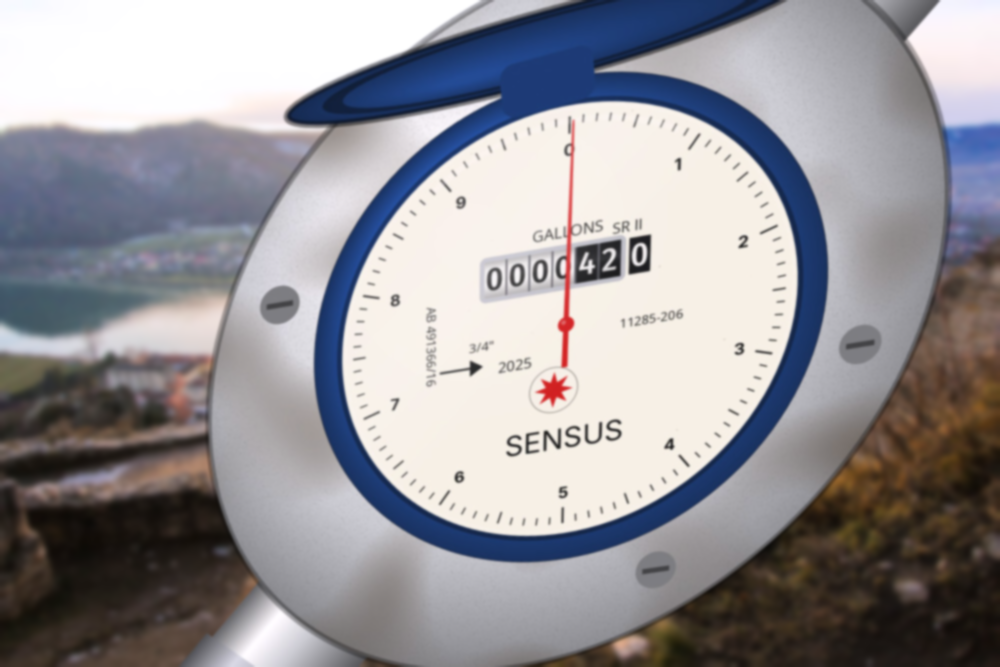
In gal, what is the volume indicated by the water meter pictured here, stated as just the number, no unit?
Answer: 420.0
